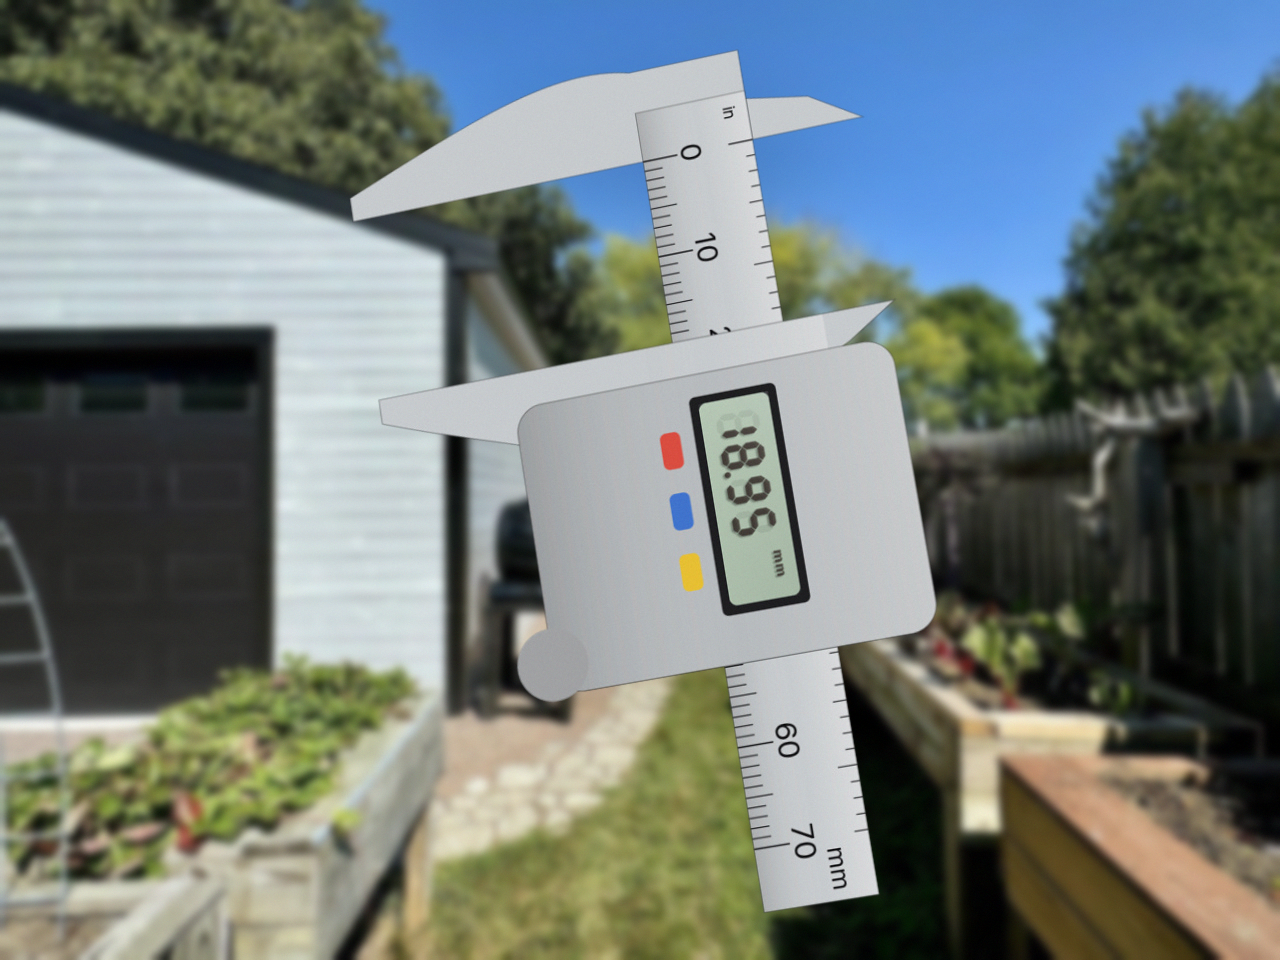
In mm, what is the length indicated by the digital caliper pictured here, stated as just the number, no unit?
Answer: 18.95
